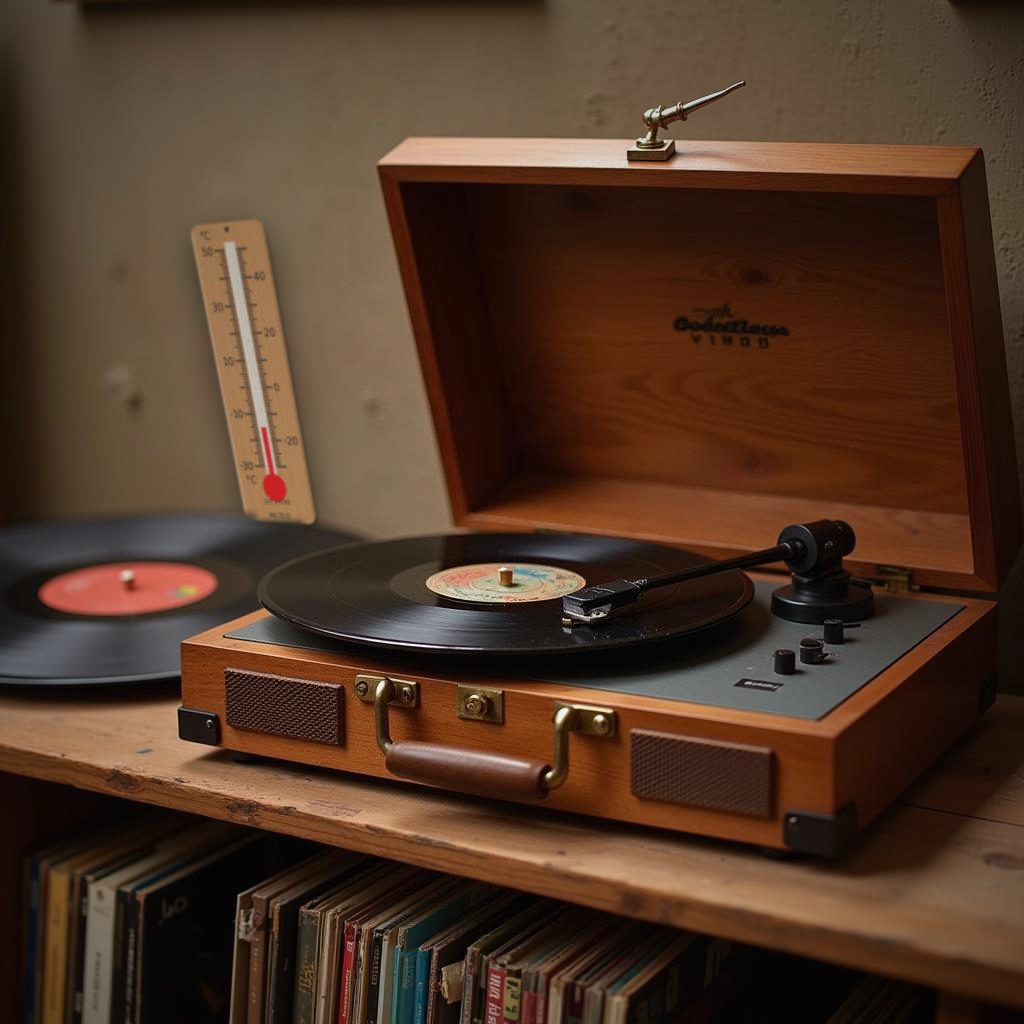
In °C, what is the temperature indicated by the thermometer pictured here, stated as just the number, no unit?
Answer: -15
